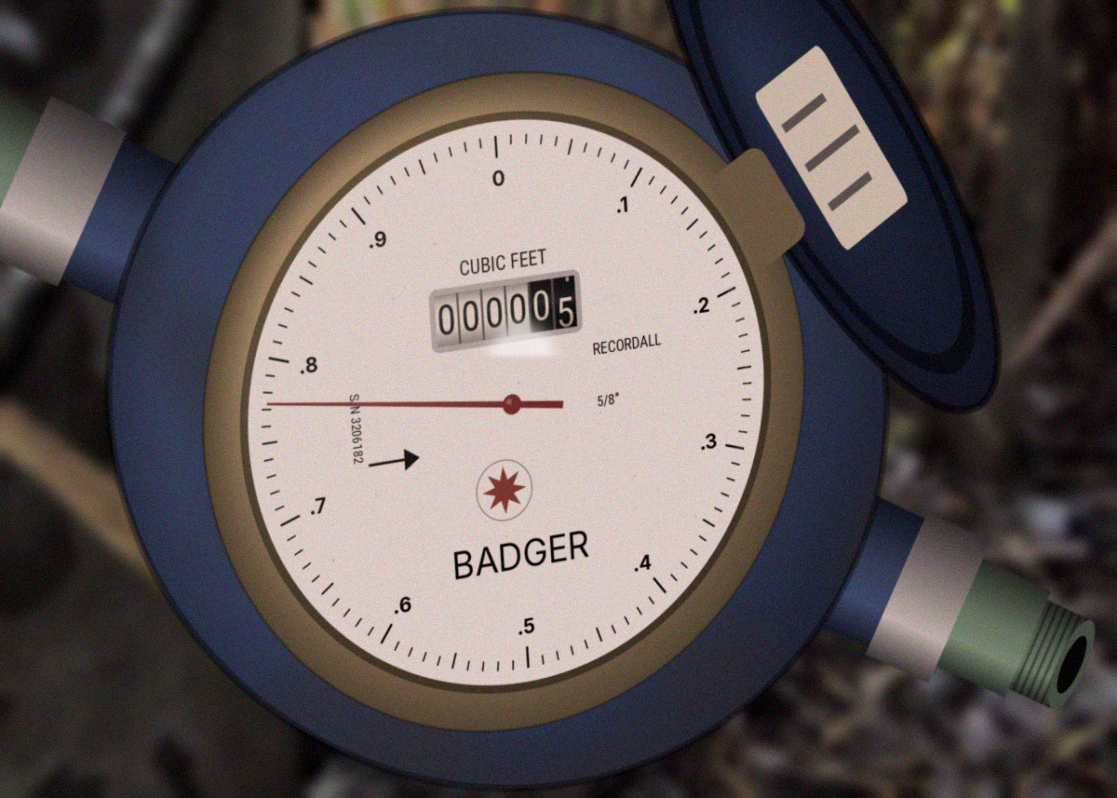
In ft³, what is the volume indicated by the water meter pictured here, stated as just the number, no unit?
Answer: 4.77
